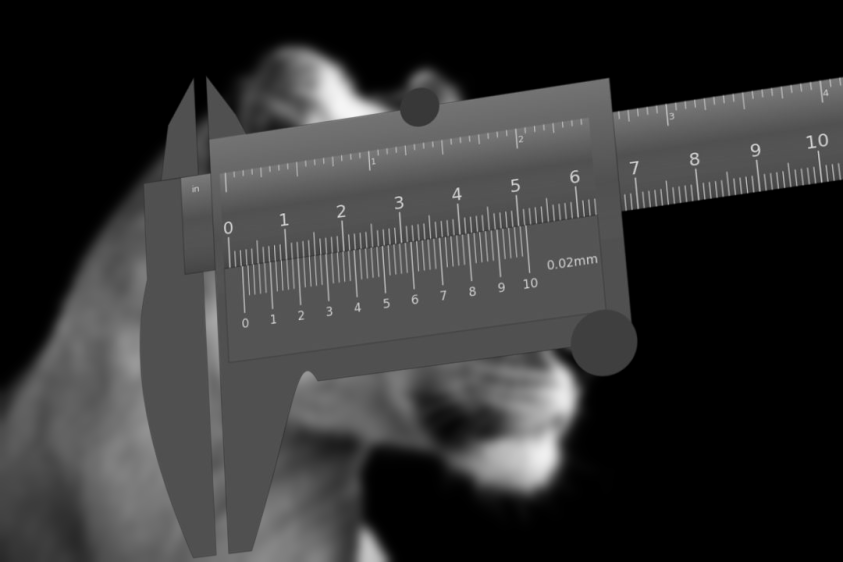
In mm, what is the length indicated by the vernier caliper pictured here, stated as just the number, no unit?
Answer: 2.2
